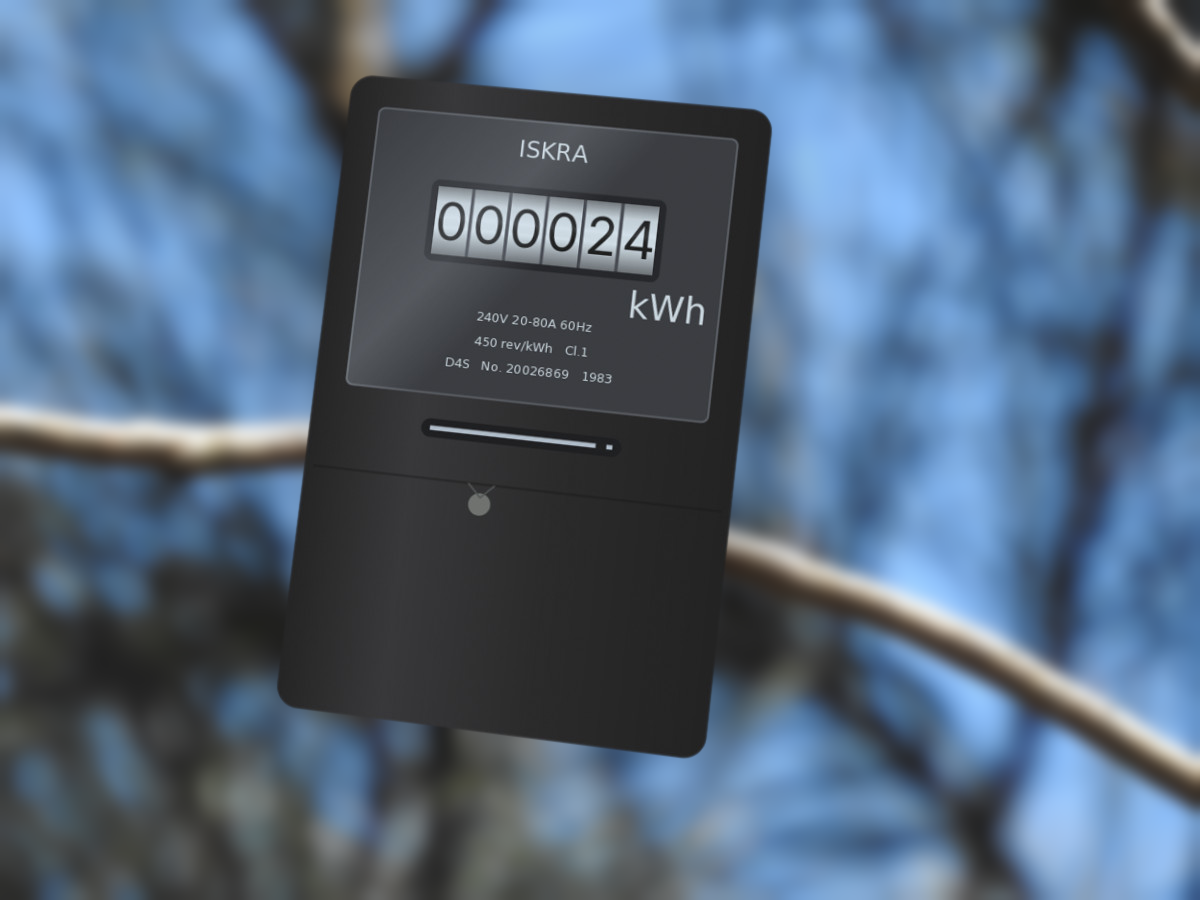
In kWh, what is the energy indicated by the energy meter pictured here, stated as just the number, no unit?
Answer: 24
